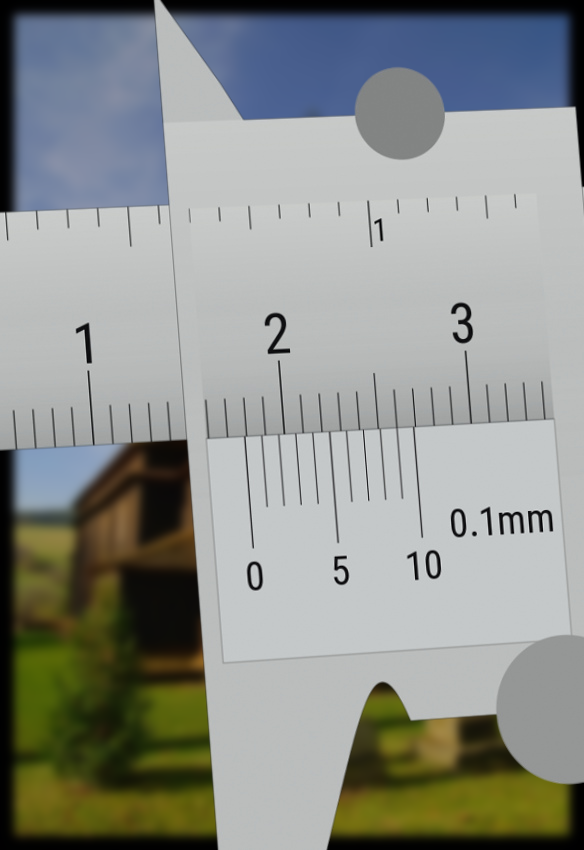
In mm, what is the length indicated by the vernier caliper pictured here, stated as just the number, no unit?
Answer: 17.9
